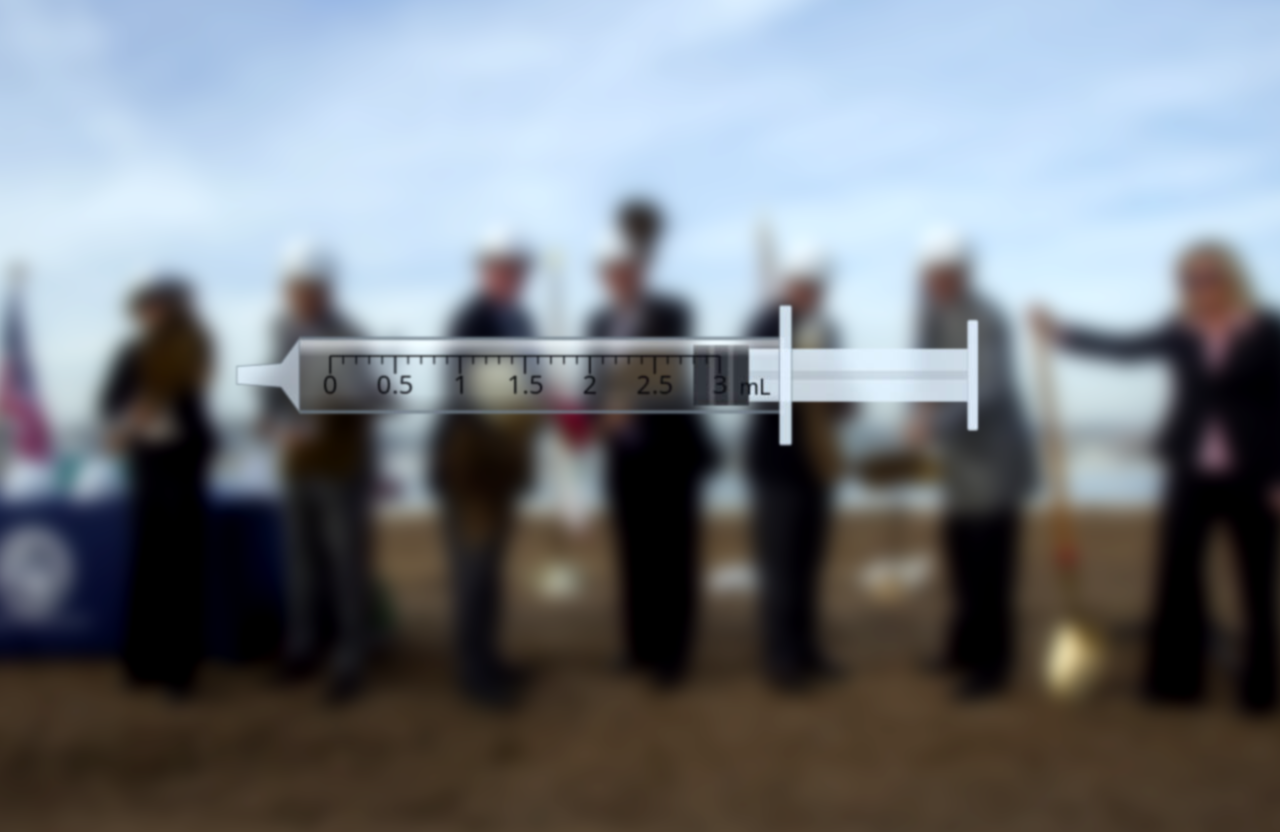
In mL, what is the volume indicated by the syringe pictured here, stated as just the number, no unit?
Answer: 2.8
